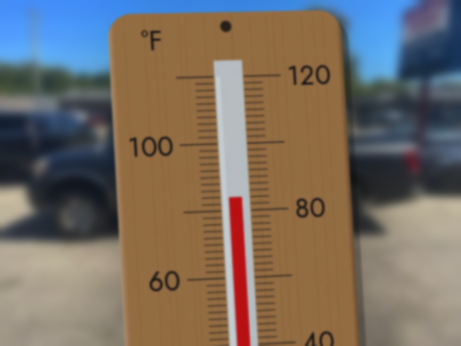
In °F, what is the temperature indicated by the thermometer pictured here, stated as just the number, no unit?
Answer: 84
